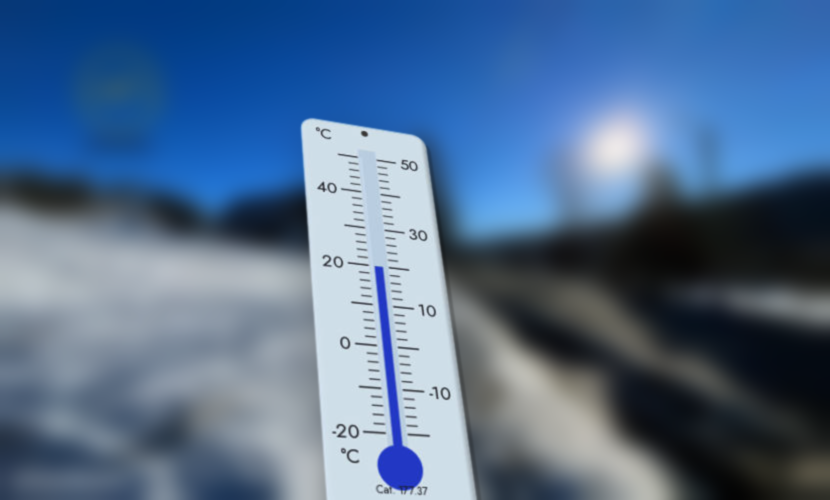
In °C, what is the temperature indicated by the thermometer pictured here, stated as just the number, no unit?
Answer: 20
